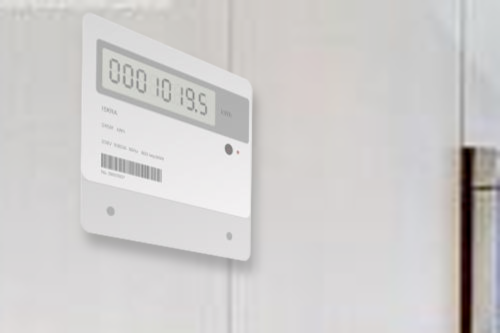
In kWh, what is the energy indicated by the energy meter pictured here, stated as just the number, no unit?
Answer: 1019.5
